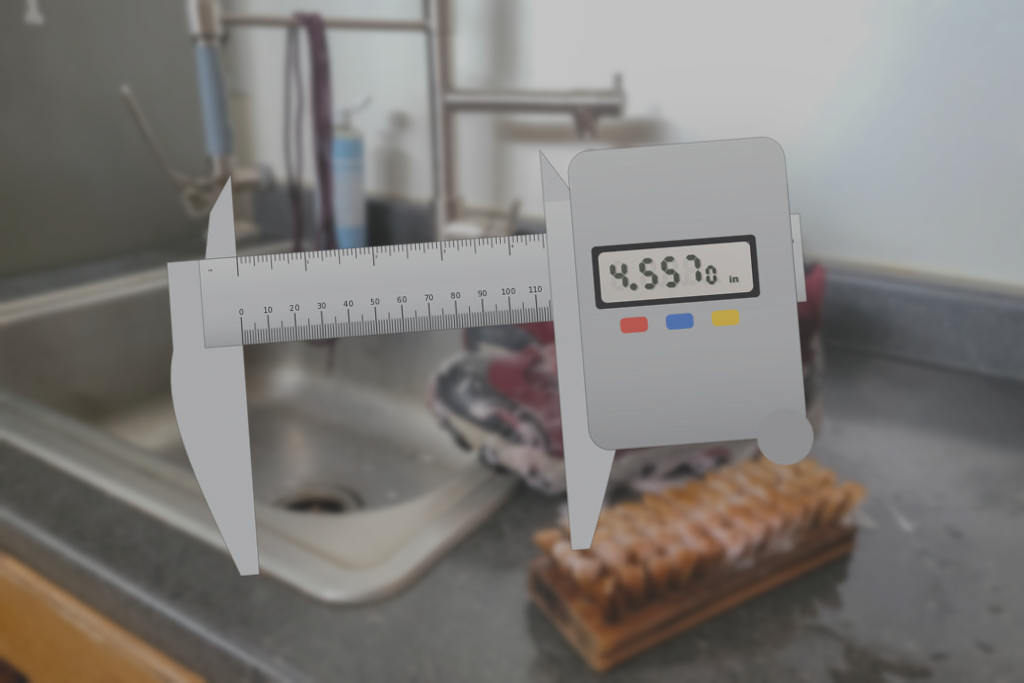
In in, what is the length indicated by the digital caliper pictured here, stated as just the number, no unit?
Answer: 4.5570
